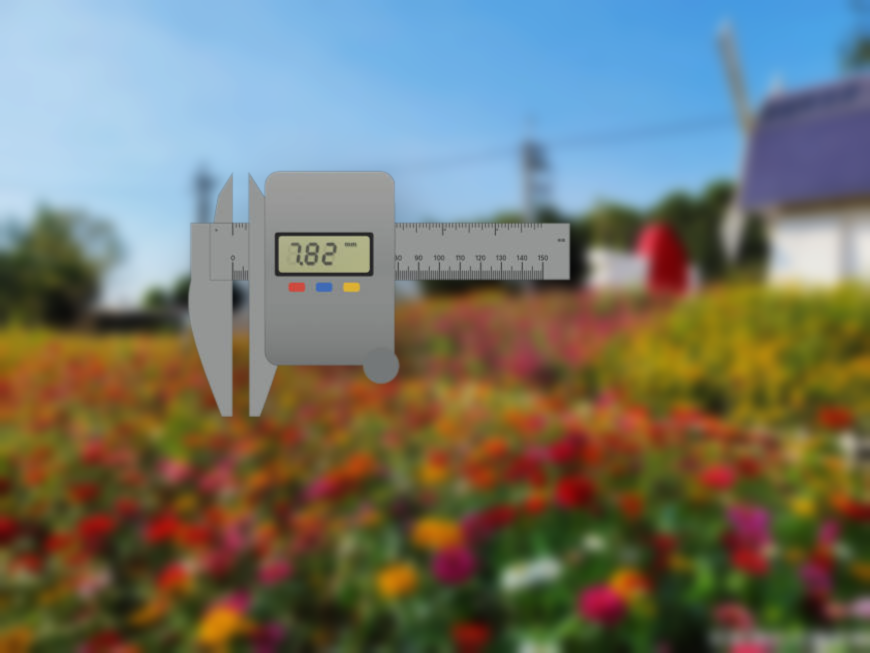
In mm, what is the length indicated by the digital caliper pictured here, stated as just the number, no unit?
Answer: 7.82
